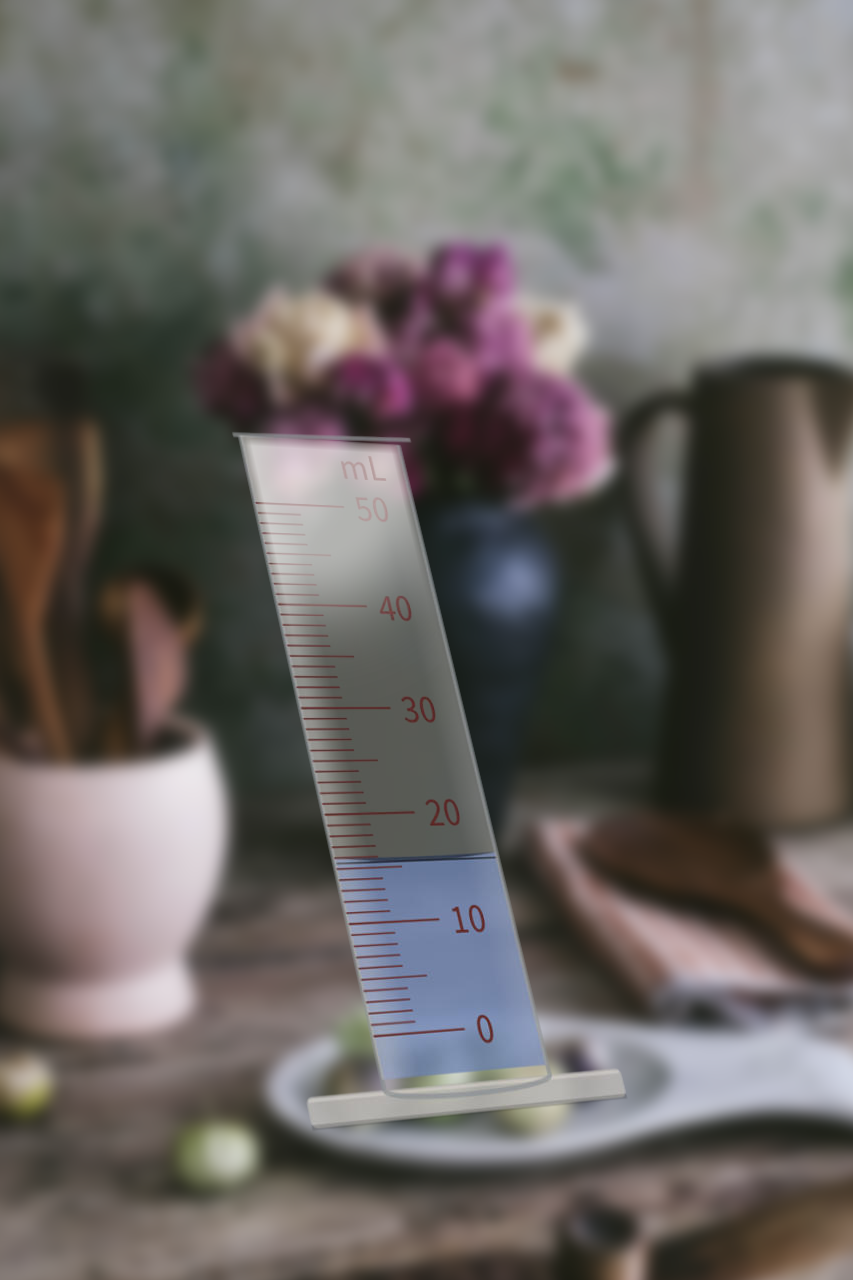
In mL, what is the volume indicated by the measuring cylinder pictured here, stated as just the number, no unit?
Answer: 15.5
